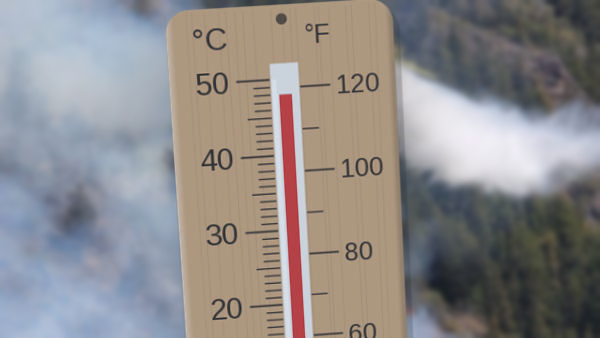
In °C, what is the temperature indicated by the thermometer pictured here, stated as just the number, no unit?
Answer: 48
